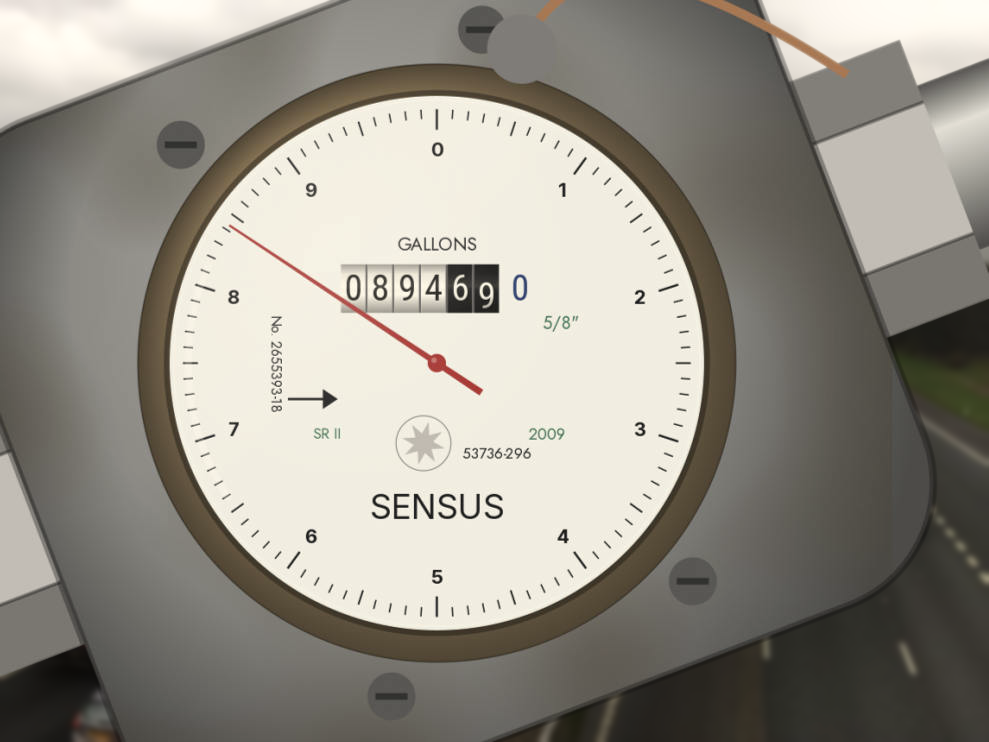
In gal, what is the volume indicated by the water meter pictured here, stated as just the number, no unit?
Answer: 894688.4
